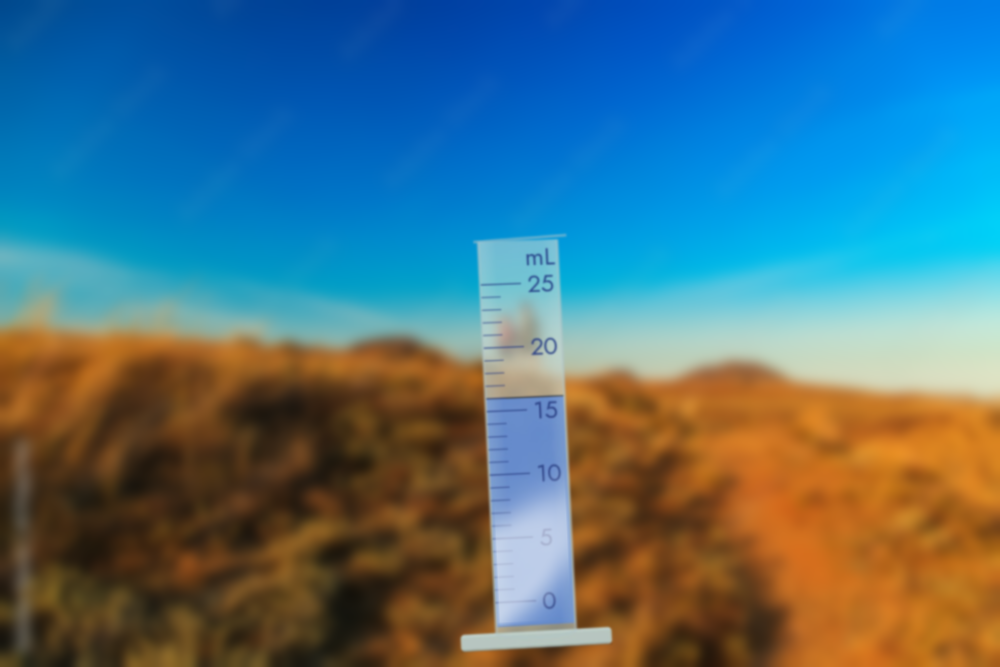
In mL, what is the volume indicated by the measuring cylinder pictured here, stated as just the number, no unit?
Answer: 16
